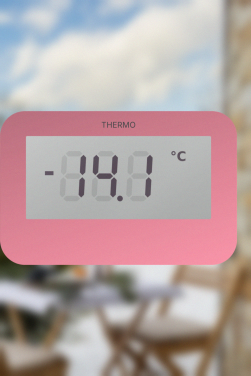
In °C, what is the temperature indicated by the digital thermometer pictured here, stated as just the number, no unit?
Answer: -14.1
